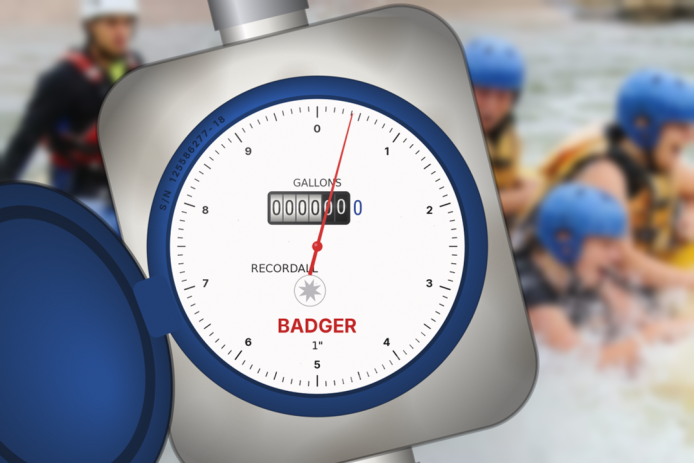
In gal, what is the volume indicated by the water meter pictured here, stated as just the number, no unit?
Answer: 0.4
